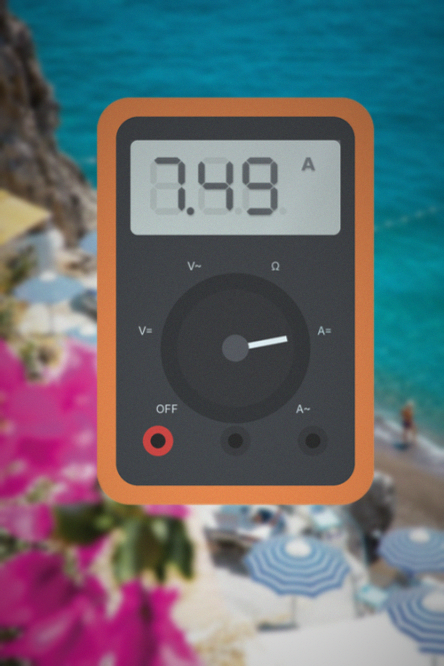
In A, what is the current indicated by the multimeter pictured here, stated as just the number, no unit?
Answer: 7.49
